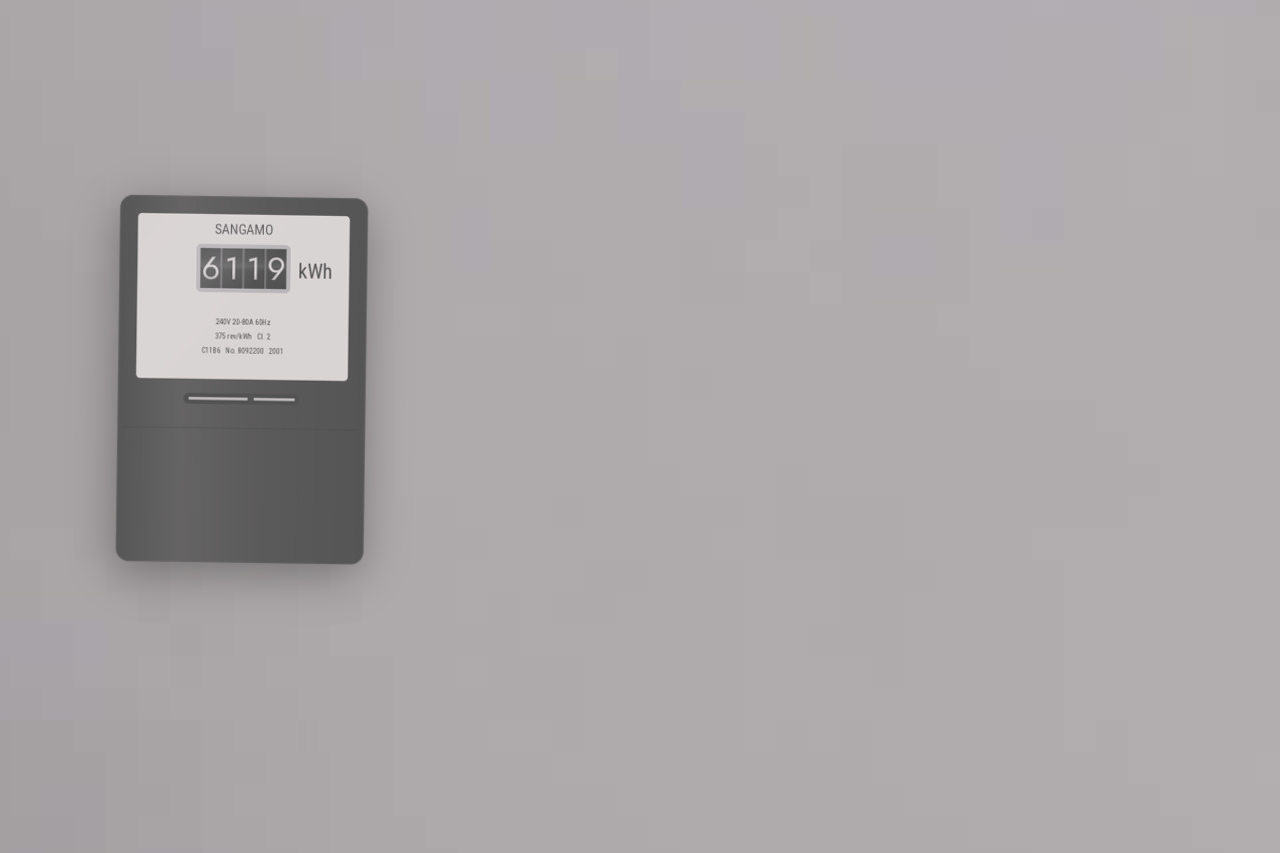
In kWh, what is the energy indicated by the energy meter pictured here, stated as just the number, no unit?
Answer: 6119
